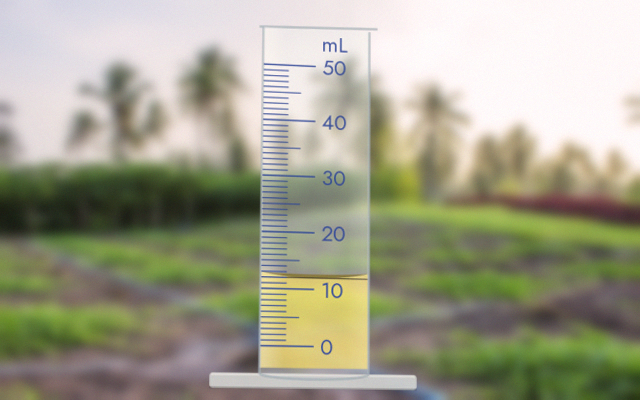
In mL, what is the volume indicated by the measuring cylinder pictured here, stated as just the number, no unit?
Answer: 12
